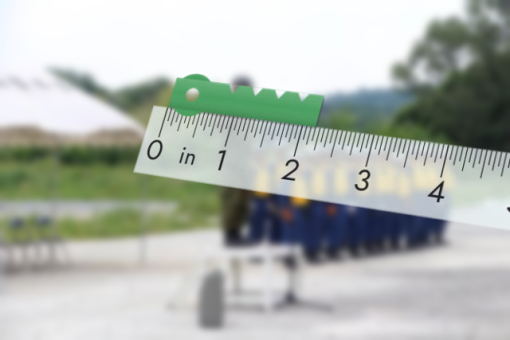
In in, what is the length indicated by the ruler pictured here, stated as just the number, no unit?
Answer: 2.1875
